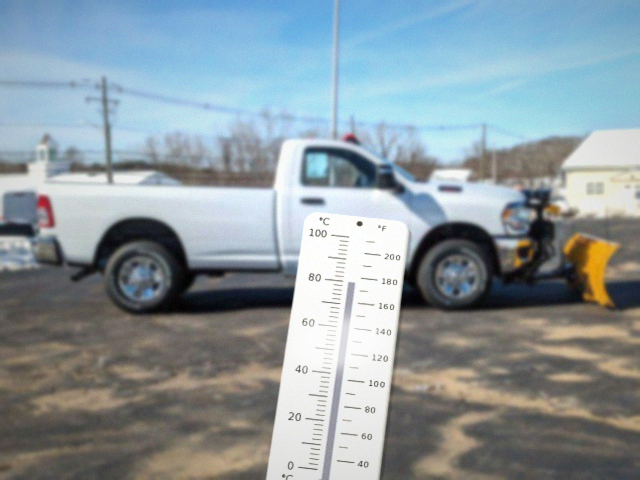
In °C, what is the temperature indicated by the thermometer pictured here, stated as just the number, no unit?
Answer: 80
